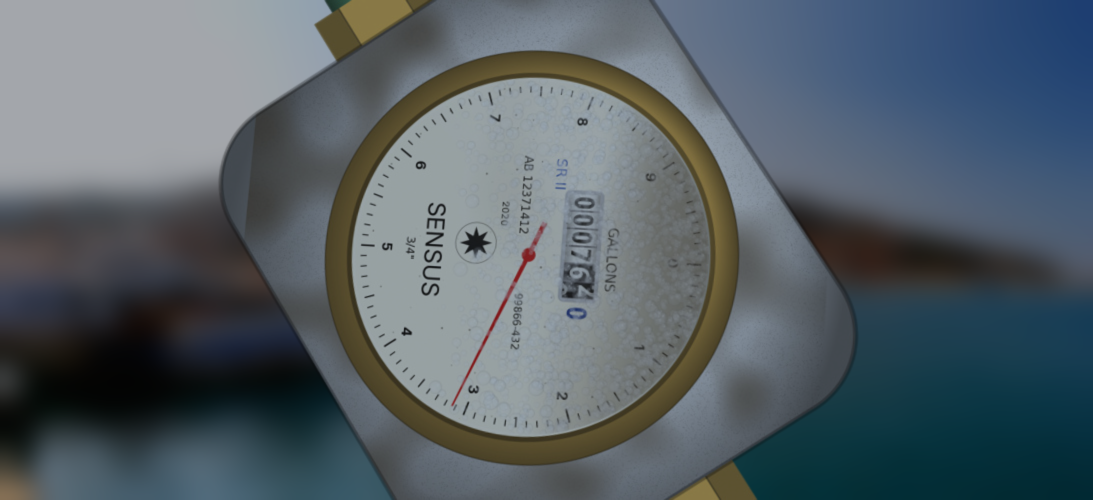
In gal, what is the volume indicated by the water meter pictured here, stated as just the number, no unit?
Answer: 7623.1
